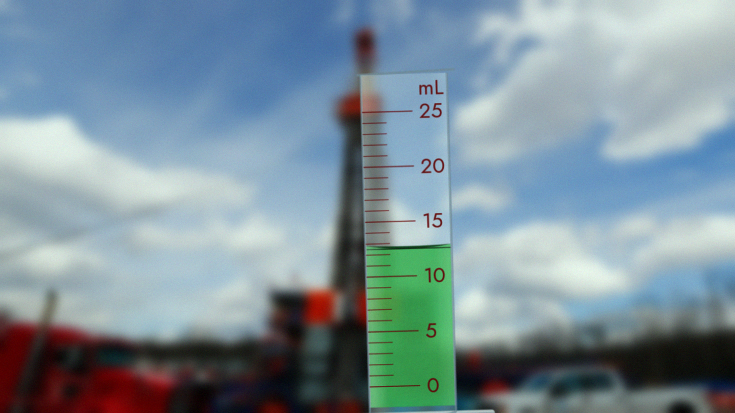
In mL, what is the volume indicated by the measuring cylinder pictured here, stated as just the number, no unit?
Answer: 12.5
